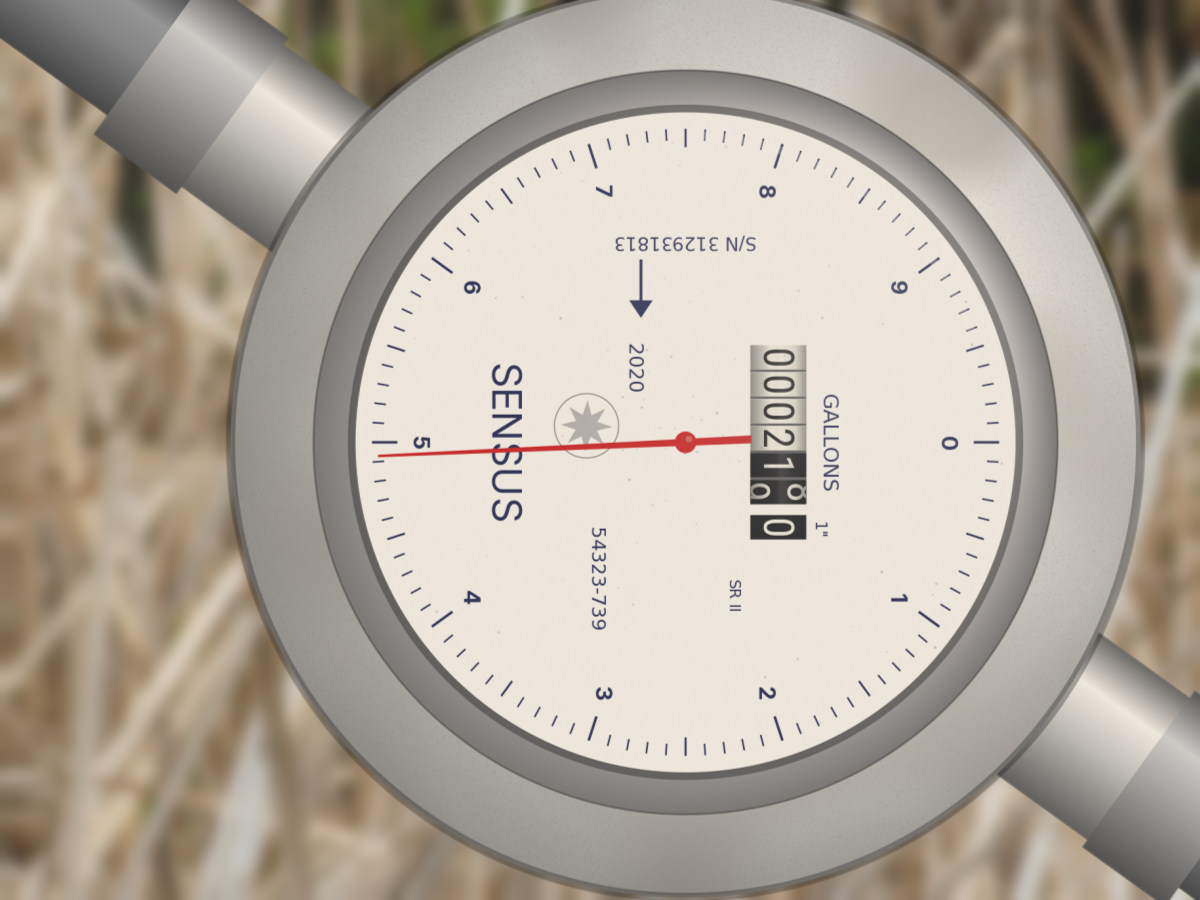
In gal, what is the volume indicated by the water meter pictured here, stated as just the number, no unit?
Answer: 2184.9
